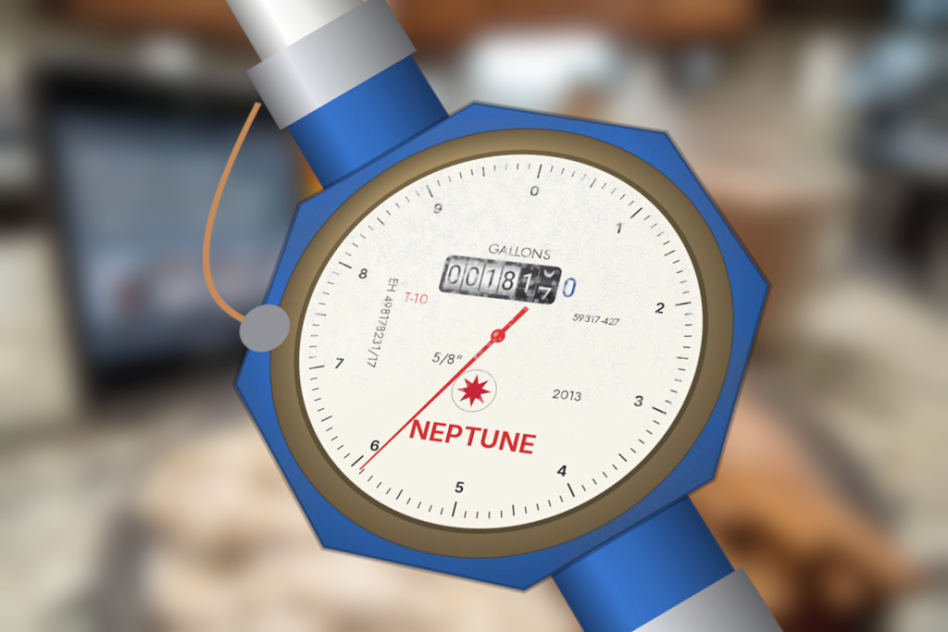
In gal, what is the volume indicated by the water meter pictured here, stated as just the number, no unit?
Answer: 18165.9
